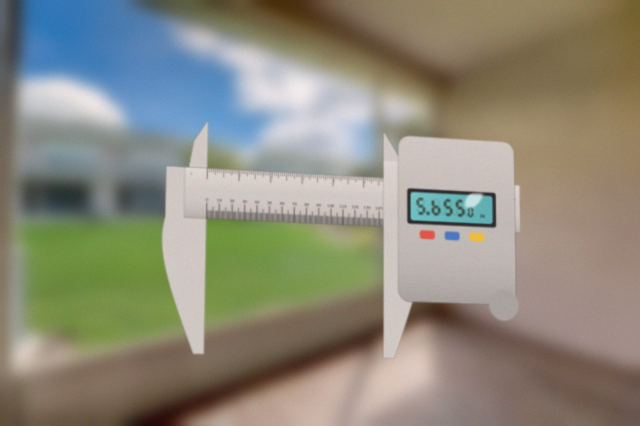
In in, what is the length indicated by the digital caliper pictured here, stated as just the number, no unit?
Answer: 5.6550
